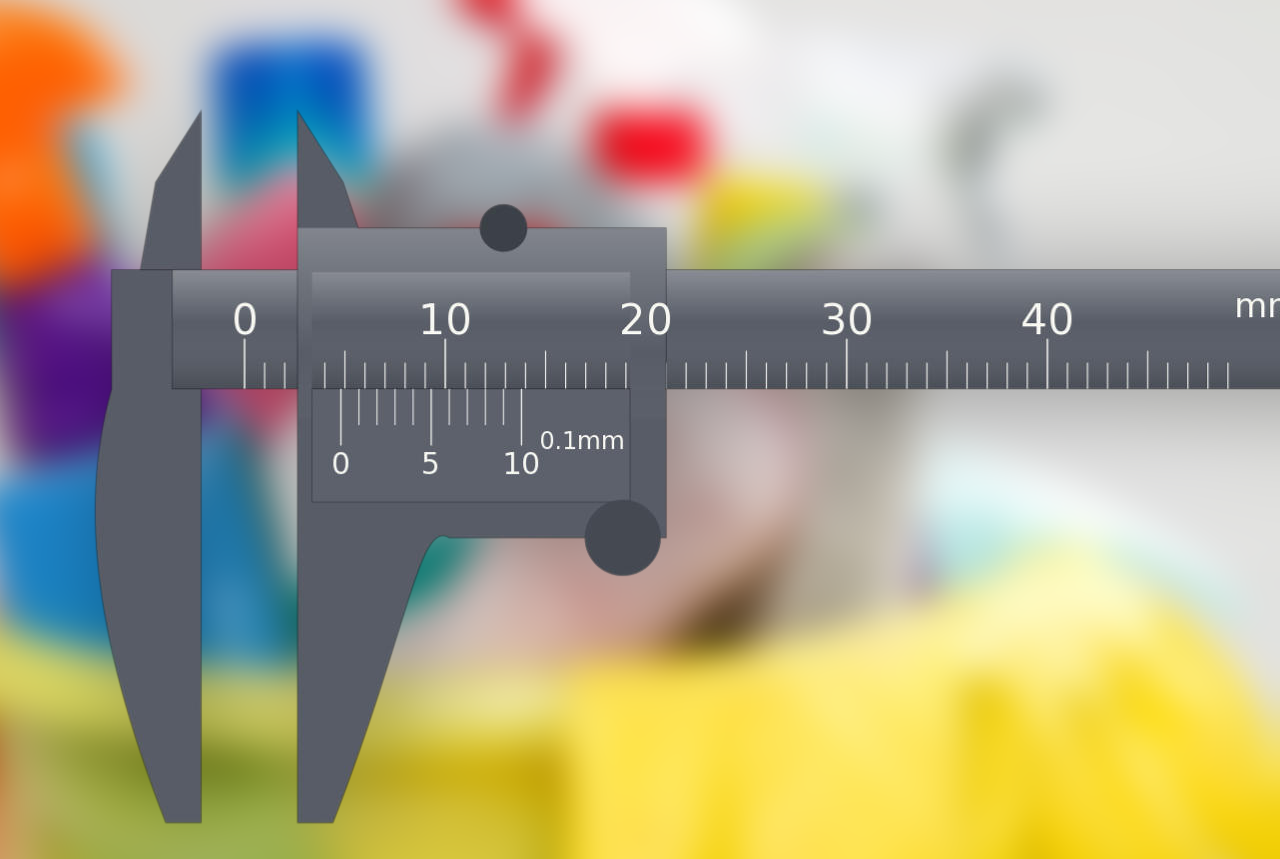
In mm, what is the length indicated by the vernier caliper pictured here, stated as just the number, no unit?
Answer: 4.8
